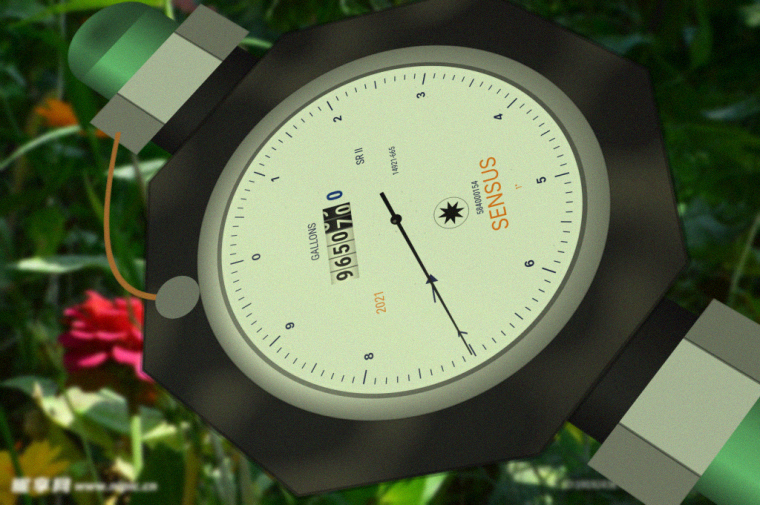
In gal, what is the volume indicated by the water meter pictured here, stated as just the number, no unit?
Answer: 9650697.0
